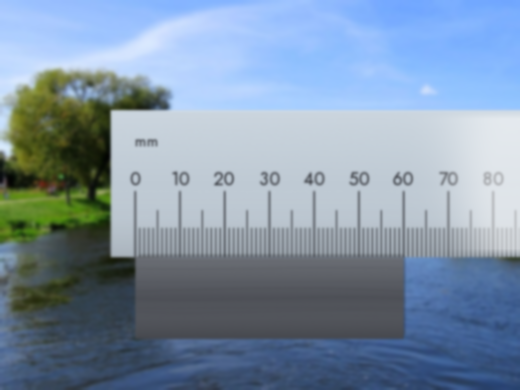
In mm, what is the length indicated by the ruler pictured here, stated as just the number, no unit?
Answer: 60
